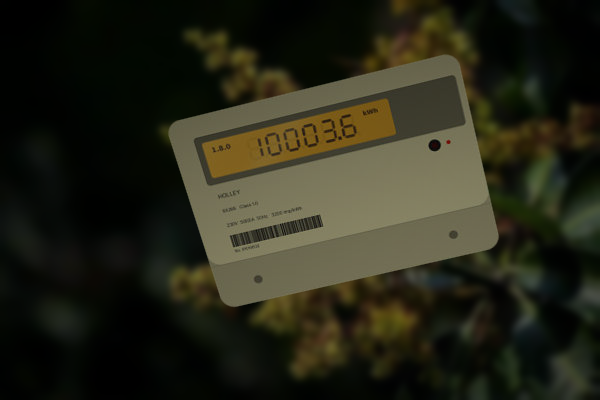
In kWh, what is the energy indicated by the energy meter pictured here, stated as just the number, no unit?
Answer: 10003.6
